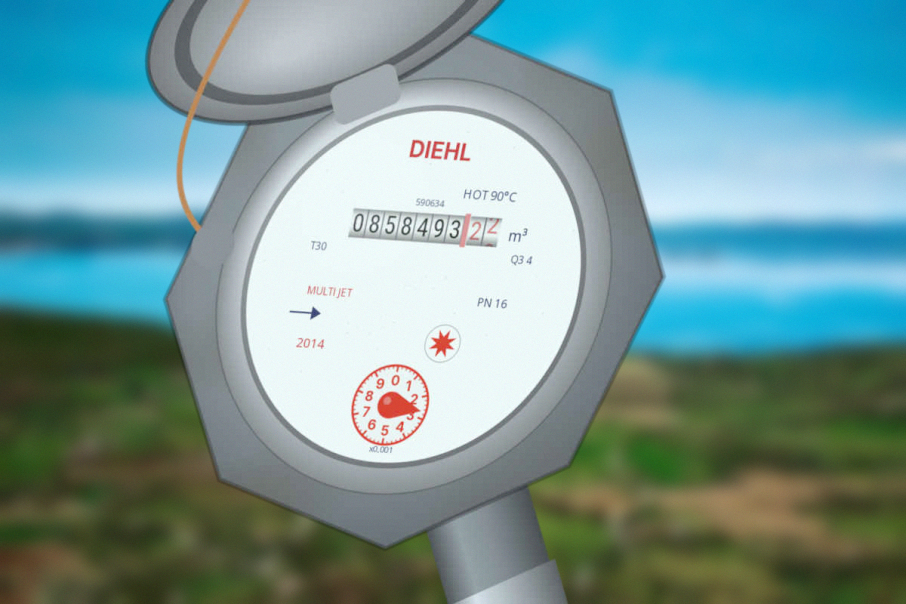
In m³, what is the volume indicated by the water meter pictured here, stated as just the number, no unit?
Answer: 858493.222
